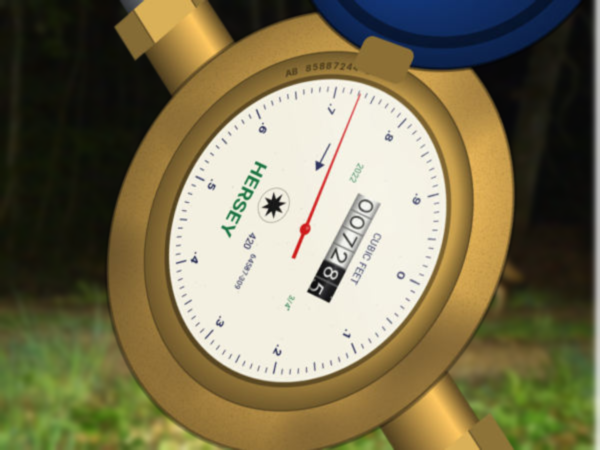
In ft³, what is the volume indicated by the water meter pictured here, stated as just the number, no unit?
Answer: 7284.73
